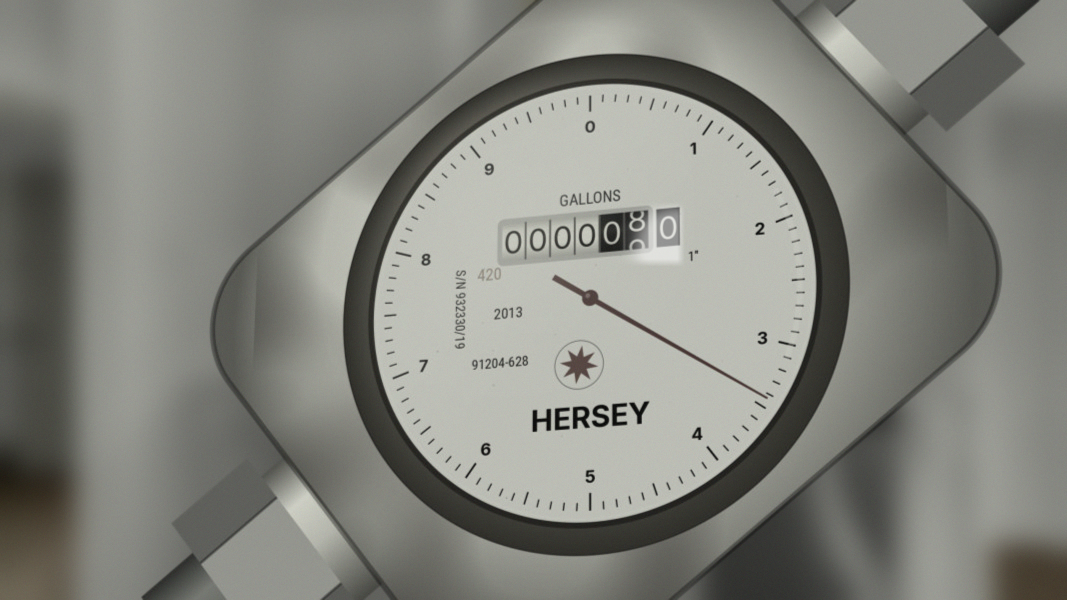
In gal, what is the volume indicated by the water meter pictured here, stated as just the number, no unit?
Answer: 83.4
